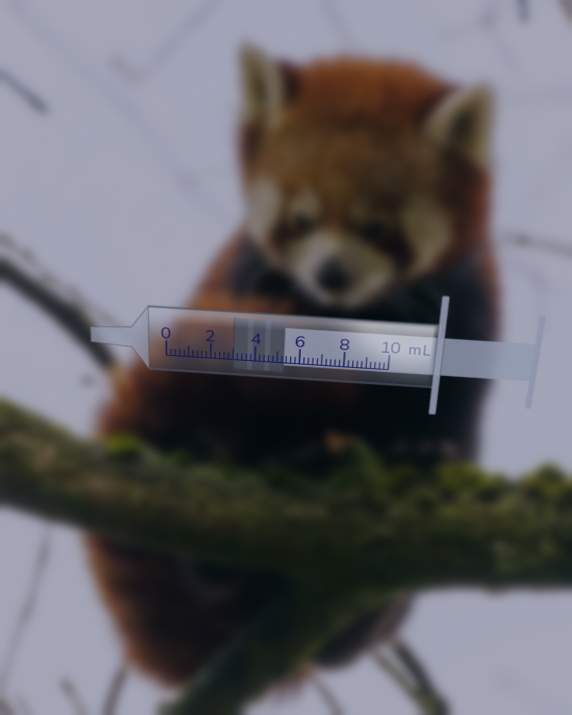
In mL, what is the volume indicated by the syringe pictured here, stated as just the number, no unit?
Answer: 3
